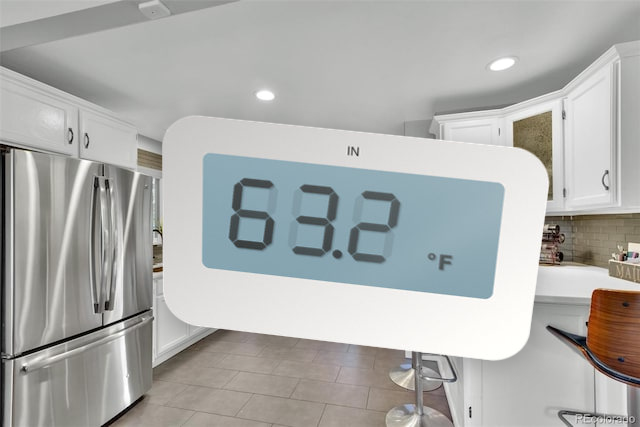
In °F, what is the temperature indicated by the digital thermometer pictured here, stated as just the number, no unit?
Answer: 63.2
